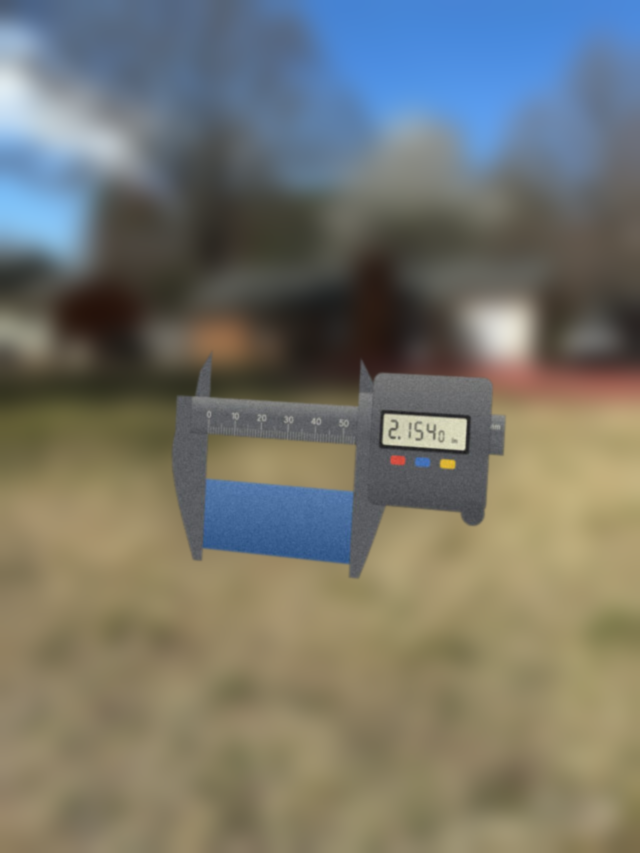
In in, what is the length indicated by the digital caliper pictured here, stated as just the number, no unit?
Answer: 2.1540
